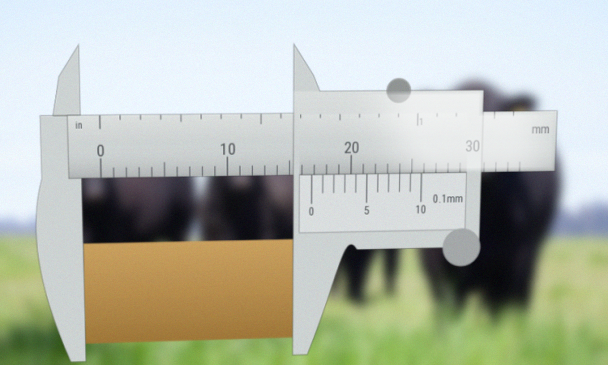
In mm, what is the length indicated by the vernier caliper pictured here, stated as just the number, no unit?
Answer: 16.8
